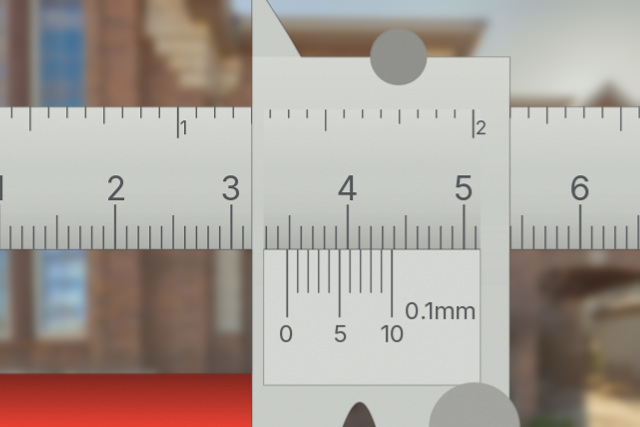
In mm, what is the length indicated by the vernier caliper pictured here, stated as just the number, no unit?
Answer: 34.8
